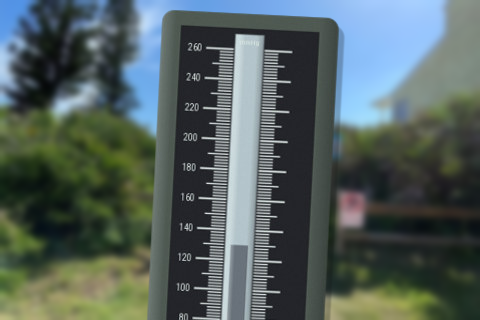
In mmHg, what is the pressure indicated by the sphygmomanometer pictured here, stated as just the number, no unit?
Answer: 130
